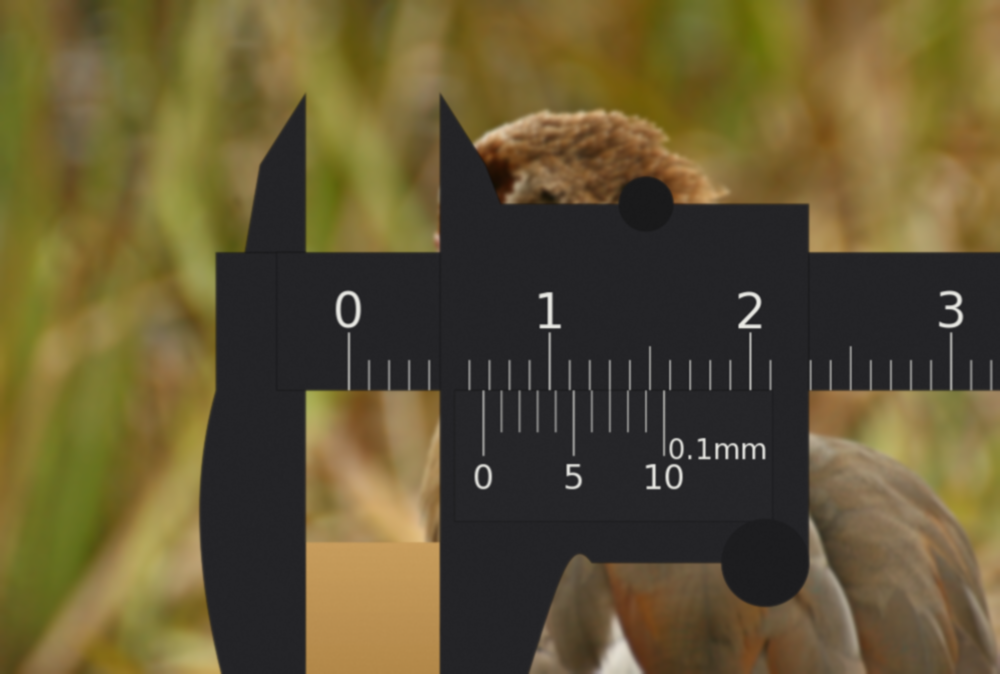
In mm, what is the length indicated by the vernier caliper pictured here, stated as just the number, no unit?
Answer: 6.7
